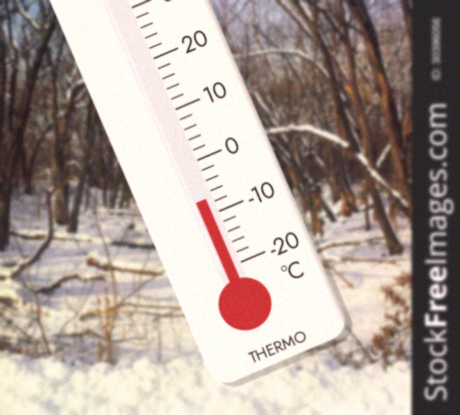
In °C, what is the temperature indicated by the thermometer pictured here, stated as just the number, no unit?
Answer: -7
